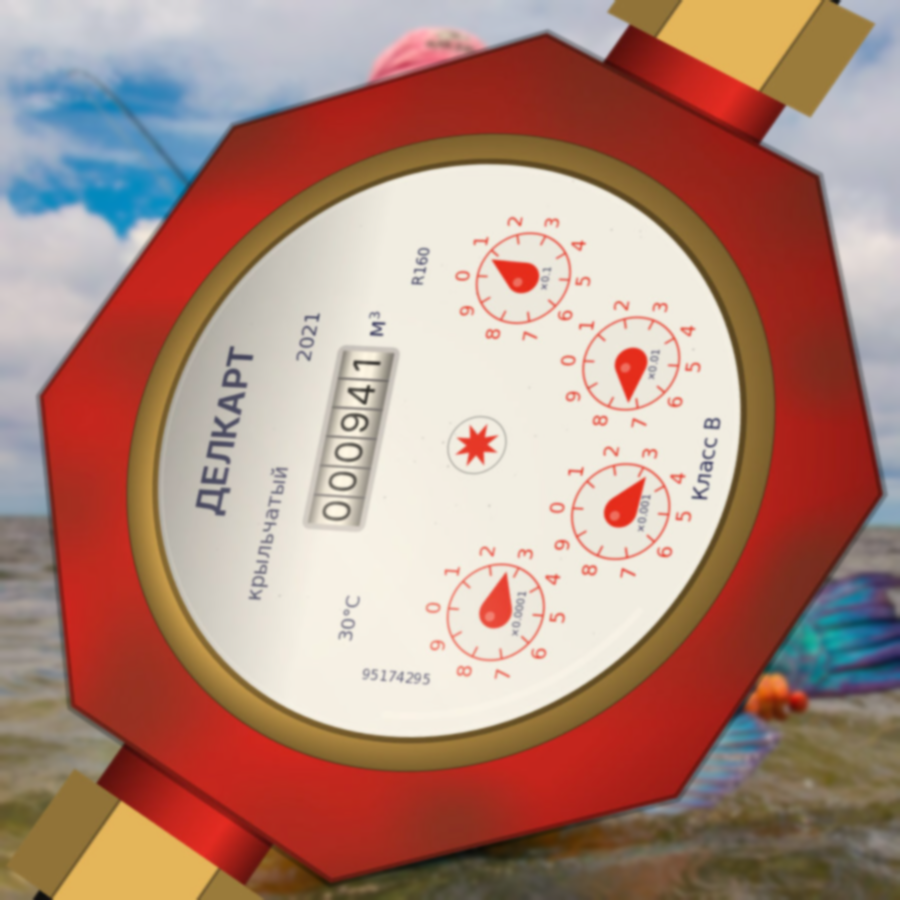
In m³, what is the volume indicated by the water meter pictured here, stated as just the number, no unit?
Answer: 941.0732
